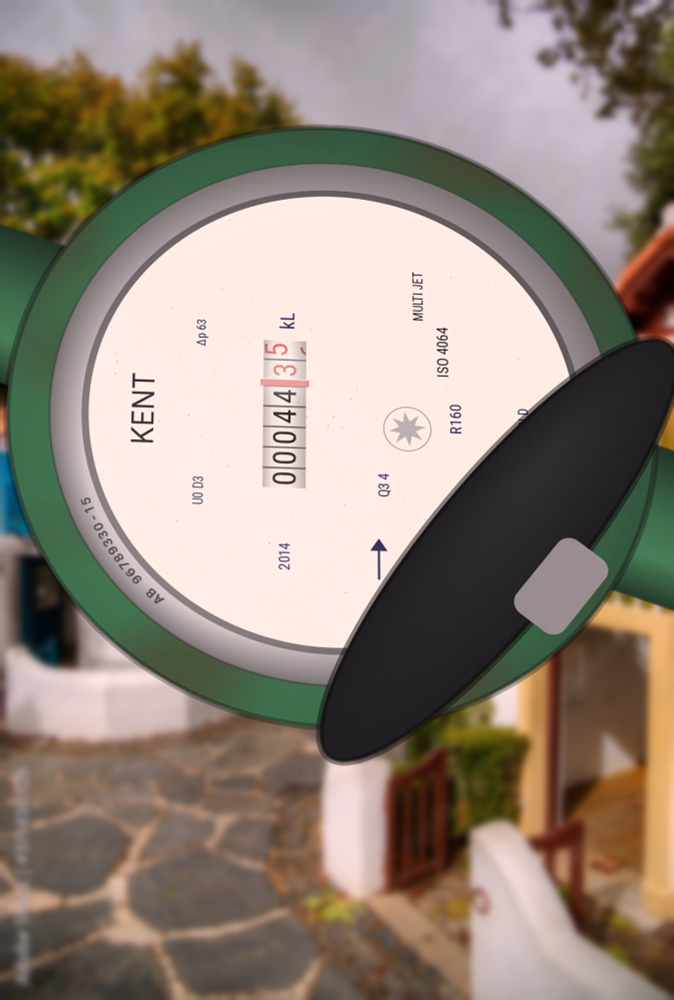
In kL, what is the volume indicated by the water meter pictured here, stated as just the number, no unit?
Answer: 44.35
